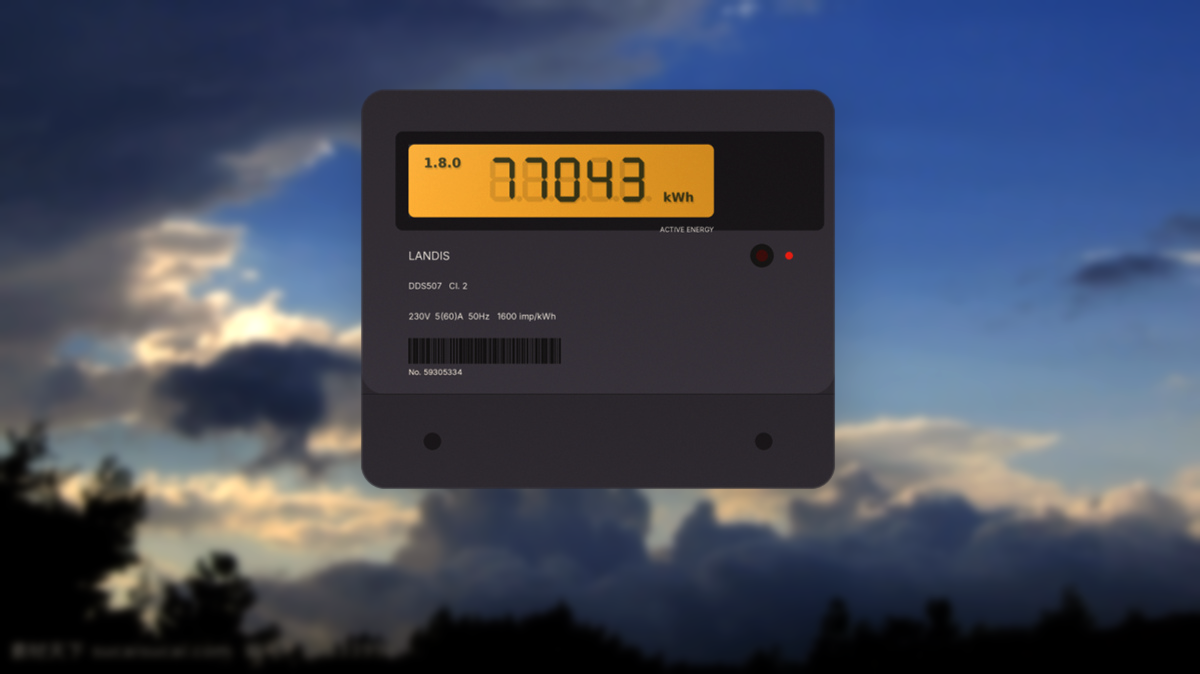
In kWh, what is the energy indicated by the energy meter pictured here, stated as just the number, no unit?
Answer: 77043
